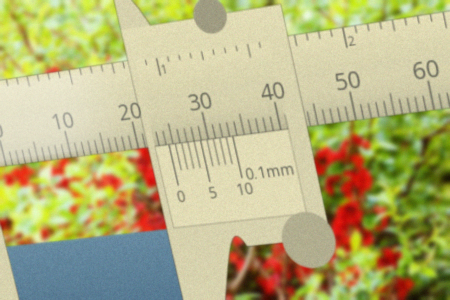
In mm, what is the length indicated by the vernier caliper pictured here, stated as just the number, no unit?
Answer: 24.4
